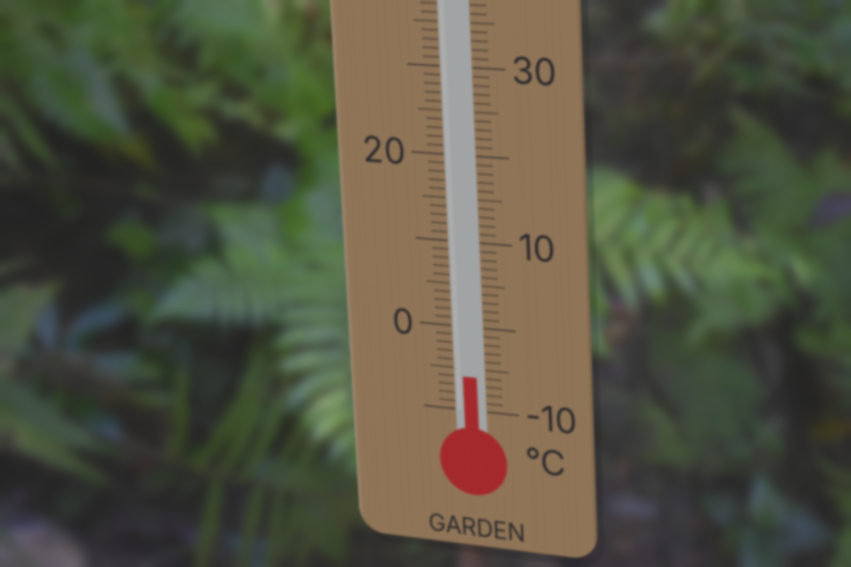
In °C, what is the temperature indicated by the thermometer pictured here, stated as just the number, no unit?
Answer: -6
